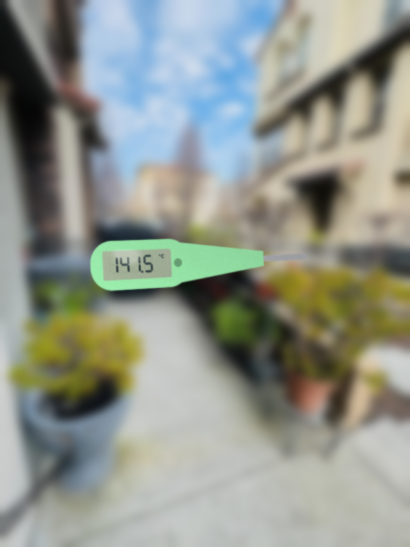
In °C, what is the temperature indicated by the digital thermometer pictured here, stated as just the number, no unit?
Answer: 141.5
